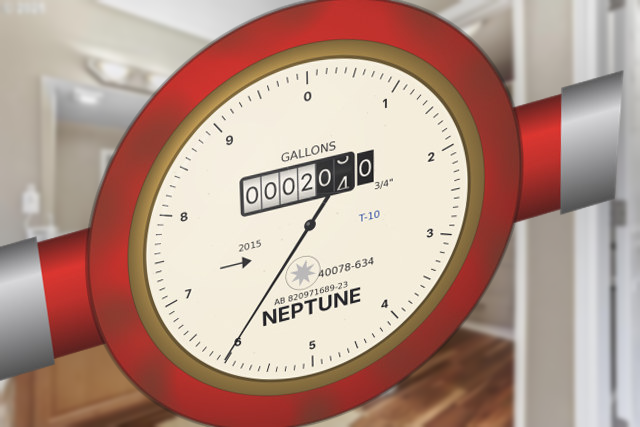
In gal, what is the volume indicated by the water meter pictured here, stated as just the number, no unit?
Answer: 2036.0
